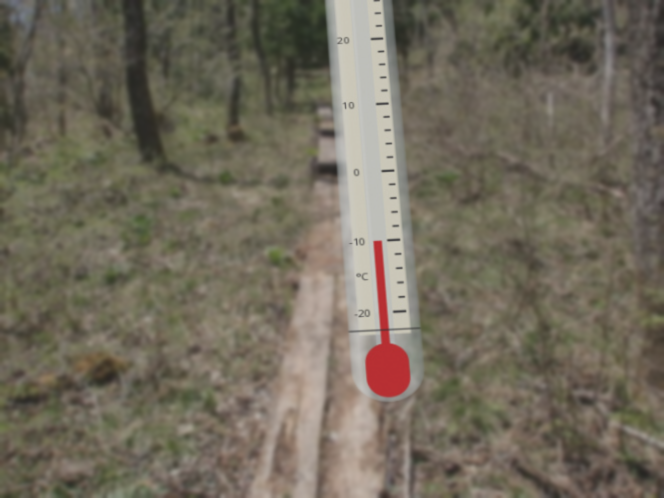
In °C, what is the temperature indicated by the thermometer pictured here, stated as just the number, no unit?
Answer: -10
